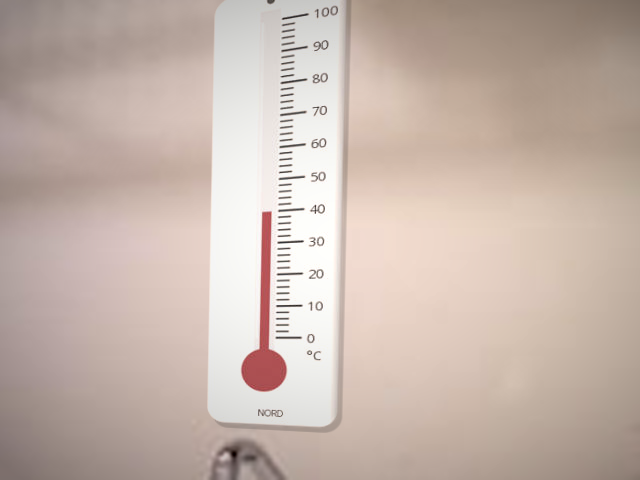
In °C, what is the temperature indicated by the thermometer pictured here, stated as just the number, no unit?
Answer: 40
